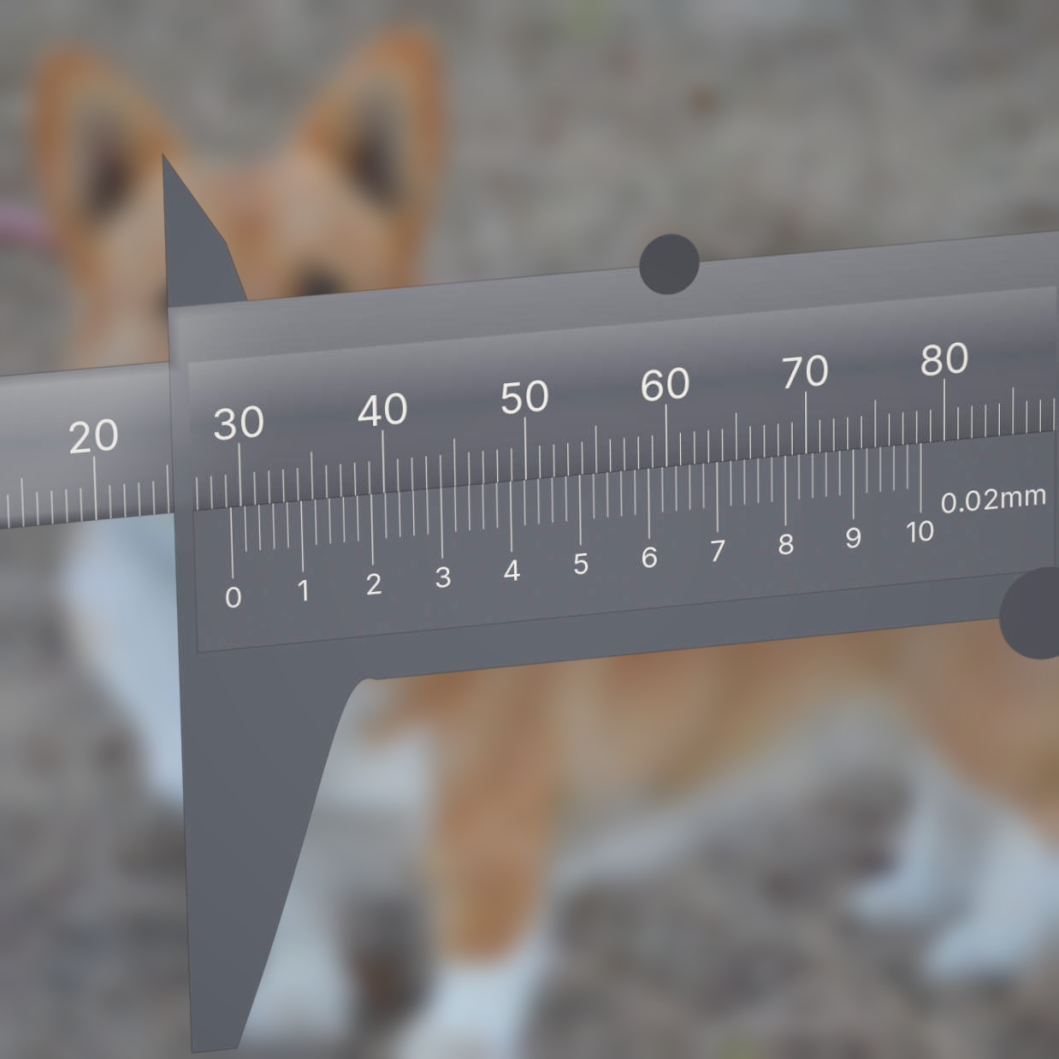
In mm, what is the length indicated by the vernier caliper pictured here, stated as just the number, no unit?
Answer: 29.3
